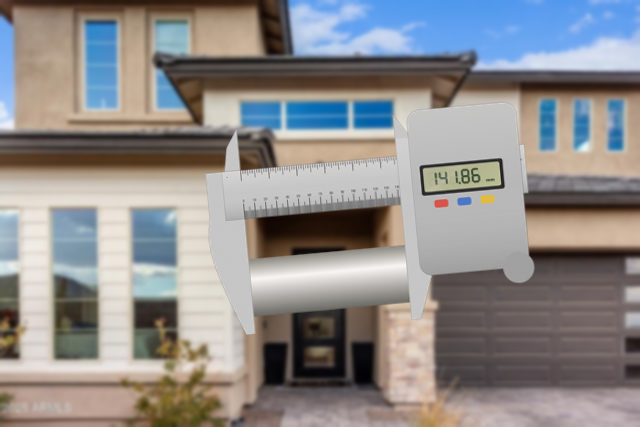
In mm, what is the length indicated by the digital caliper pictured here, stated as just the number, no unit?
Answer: 141.86
